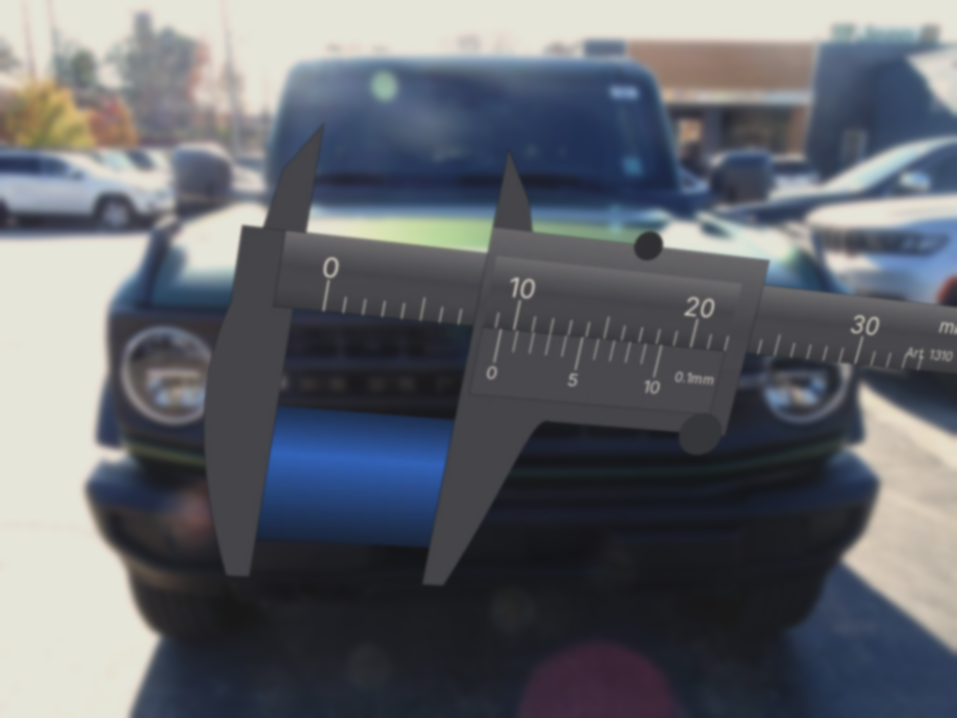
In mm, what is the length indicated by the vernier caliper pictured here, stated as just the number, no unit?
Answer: 9.3
